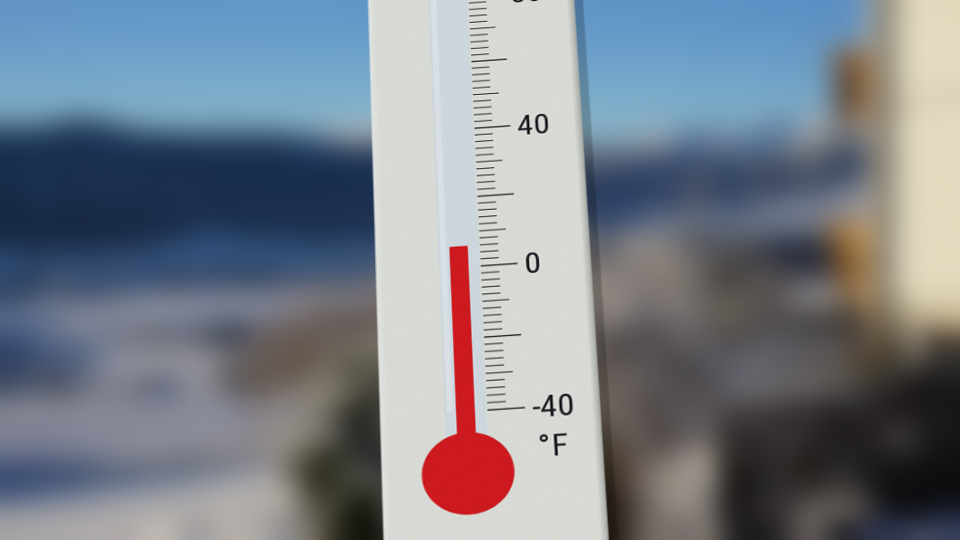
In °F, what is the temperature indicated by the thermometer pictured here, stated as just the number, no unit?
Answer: 6
